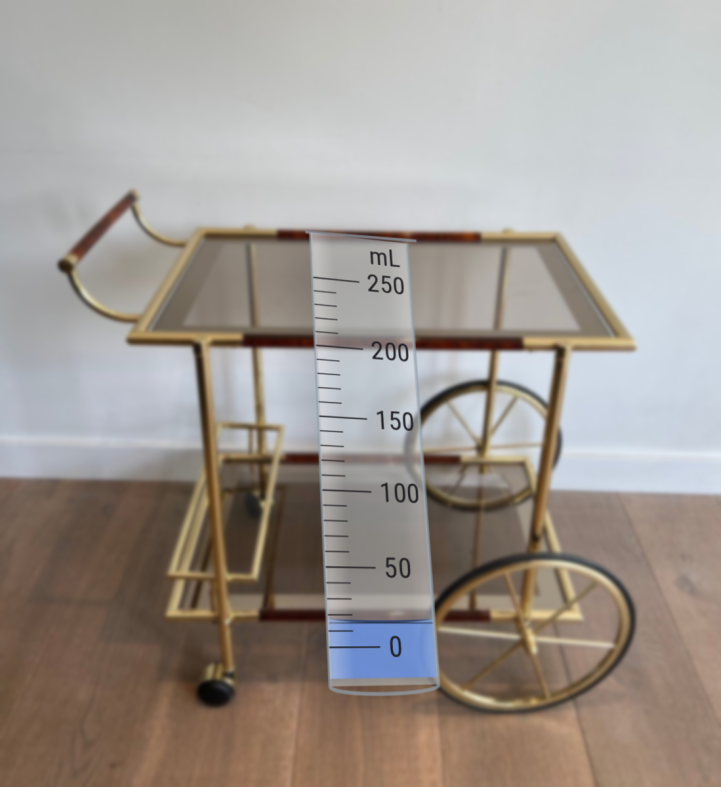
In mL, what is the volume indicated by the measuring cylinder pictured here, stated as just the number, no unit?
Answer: 15
